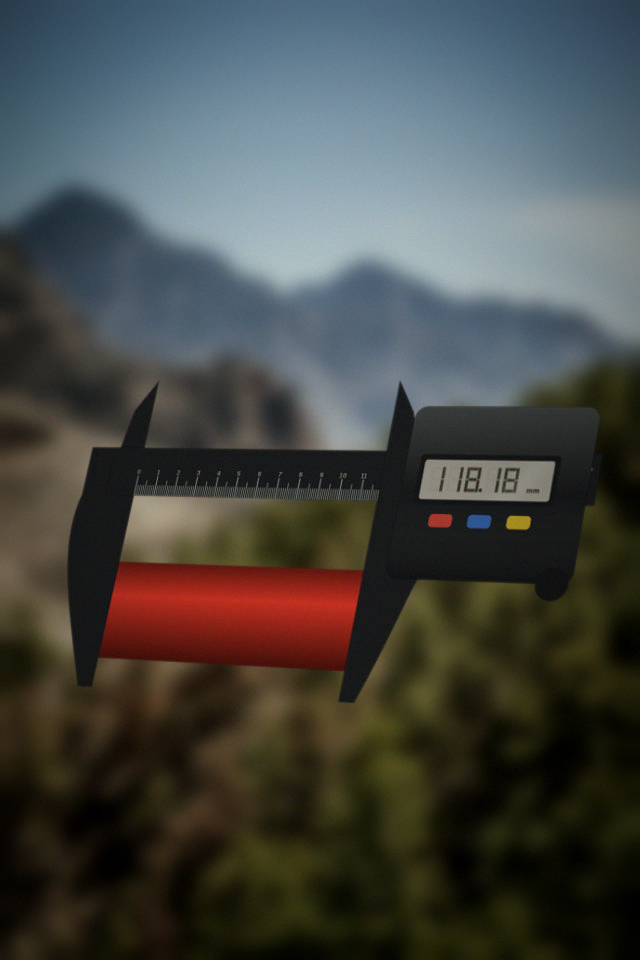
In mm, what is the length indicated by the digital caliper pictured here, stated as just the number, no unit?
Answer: 118.18
